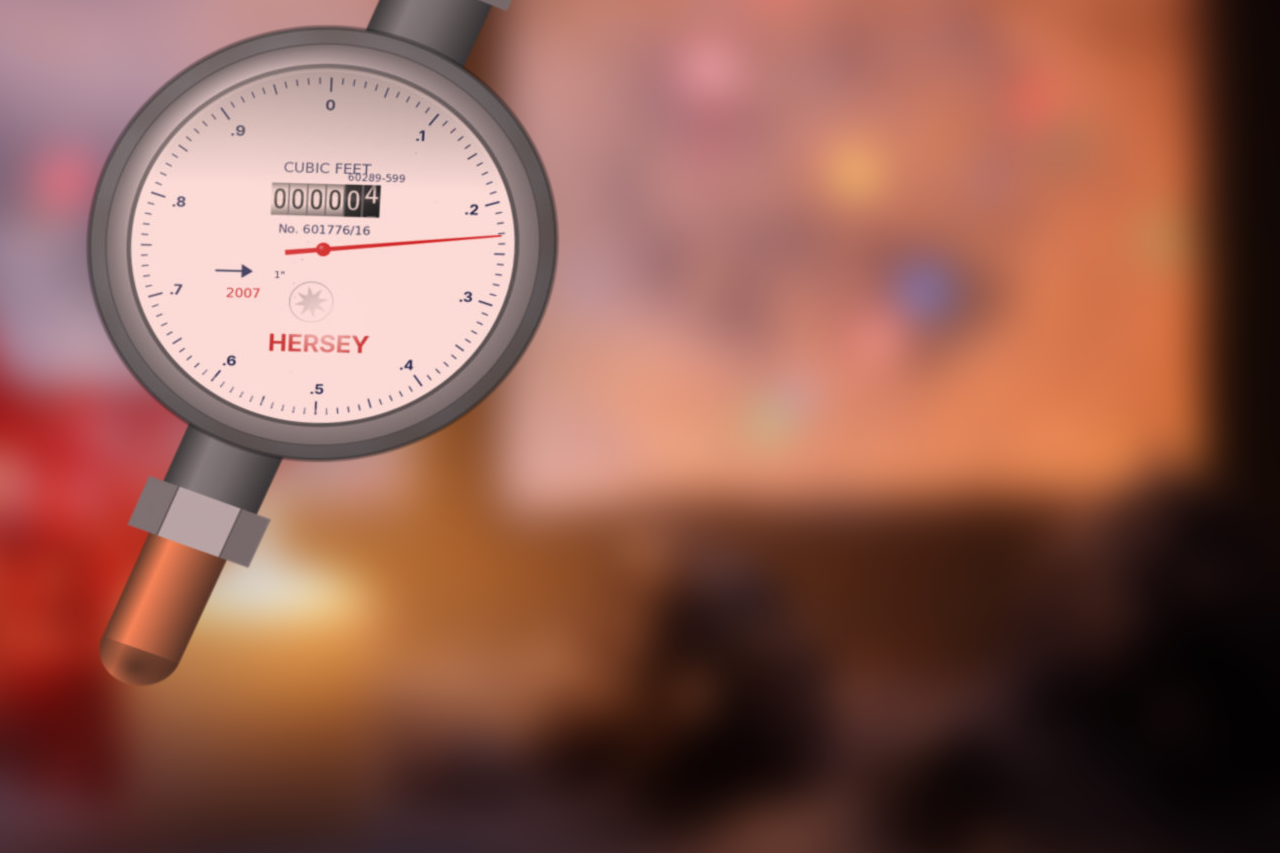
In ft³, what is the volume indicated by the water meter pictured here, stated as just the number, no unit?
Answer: 4.23
